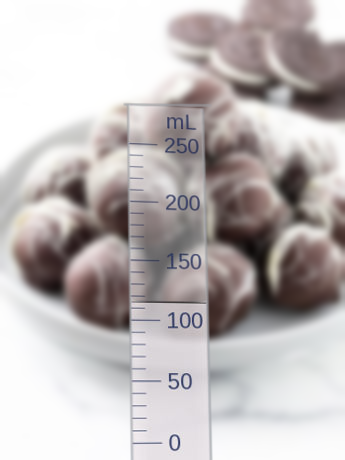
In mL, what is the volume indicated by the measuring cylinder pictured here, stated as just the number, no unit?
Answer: 115
